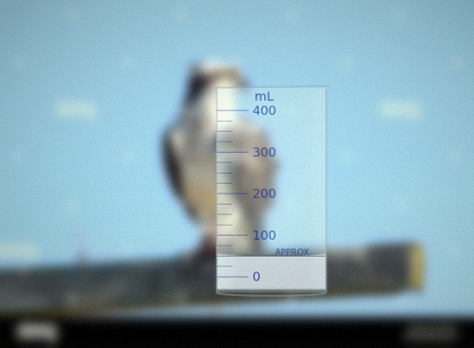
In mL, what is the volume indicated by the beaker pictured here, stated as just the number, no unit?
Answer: 50
